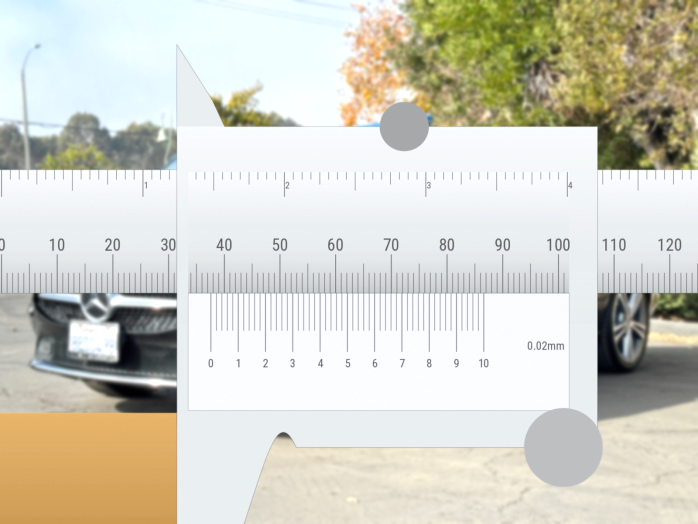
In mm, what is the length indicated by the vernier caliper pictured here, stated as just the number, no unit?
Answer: 37.6
